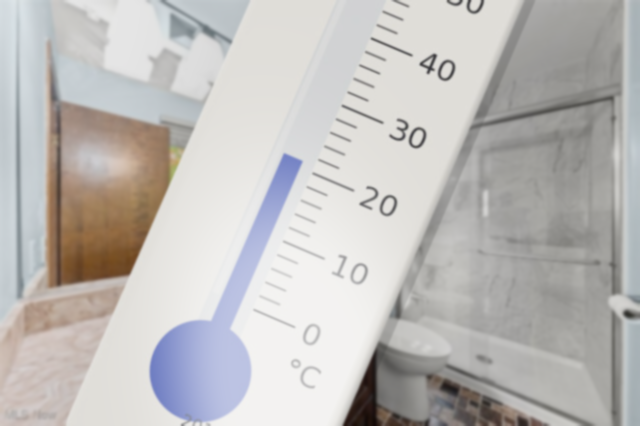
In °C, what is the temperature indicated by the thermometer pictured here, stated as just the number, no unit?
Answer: 21
